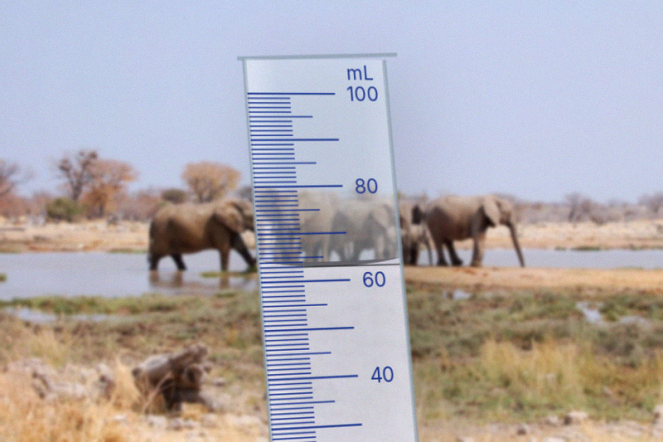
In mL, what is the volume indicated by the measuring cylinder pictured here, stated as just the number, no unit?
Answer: 63
